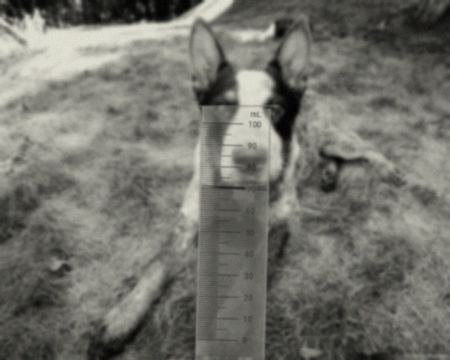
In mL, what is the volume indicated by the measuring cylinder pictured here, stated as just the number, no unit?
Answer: 70
